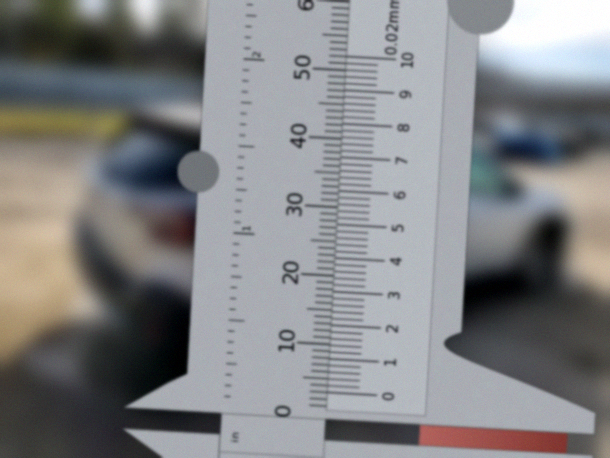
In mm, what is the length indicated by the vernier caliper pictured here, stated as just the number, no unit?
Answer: 3.0
